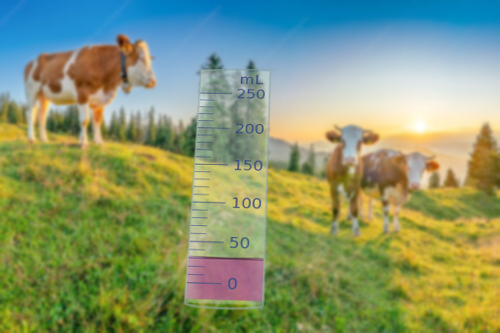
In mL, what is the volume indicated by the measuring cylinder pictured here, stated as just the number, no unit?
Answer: 30
